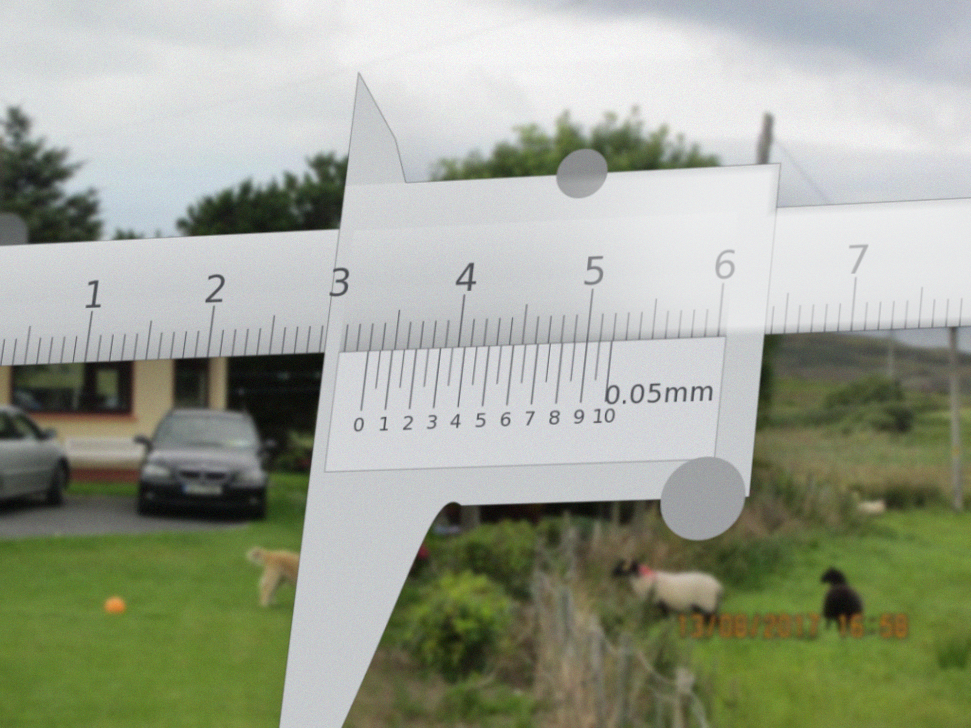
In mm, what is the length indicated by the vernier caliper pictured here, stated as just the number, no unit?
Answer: 32.9
